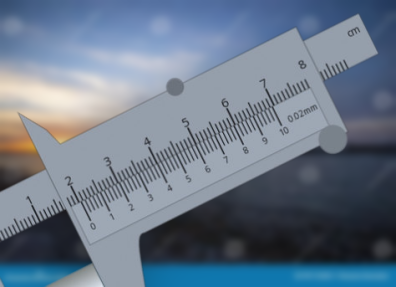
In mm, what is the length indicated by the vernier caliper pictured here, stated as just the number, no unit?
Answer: 20.5
